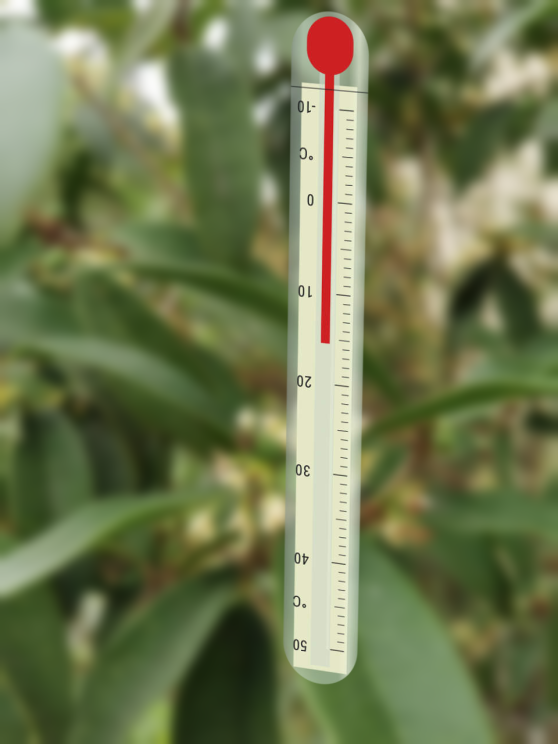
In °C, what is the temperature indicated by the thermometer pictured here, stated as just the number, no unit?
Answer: 15.5
